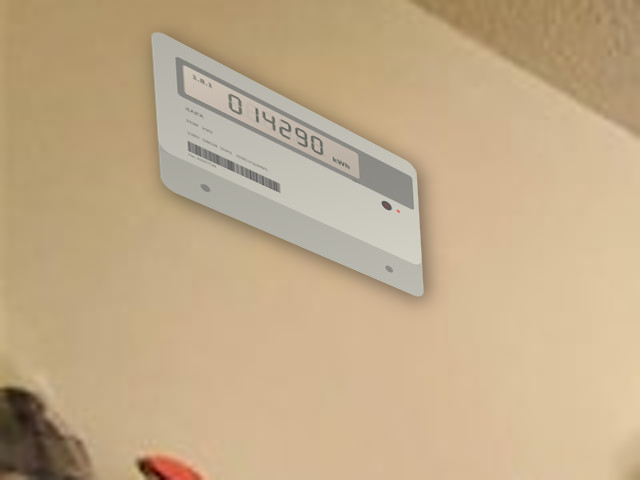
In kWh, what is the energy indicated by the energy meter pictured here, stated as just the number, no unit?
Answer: 14290
